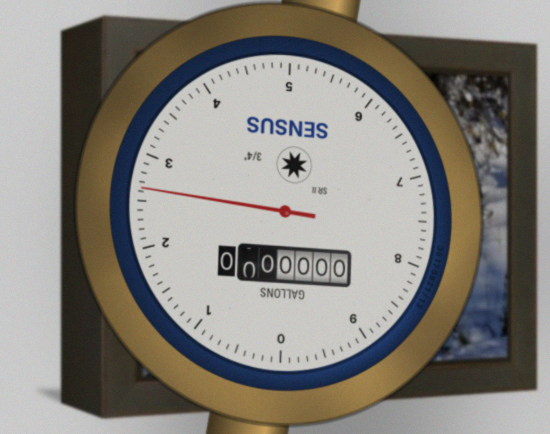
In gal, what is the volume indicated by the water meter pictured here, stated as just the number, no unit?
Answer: 2.6
